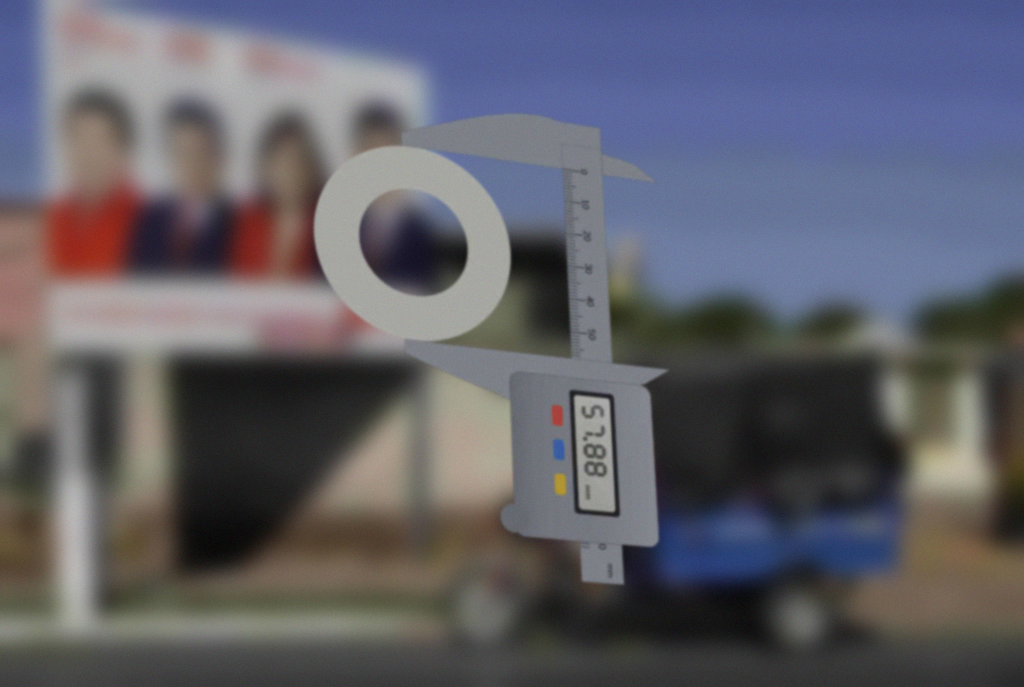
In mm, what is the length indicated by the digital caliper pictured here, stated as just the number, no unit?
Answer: 57.88
